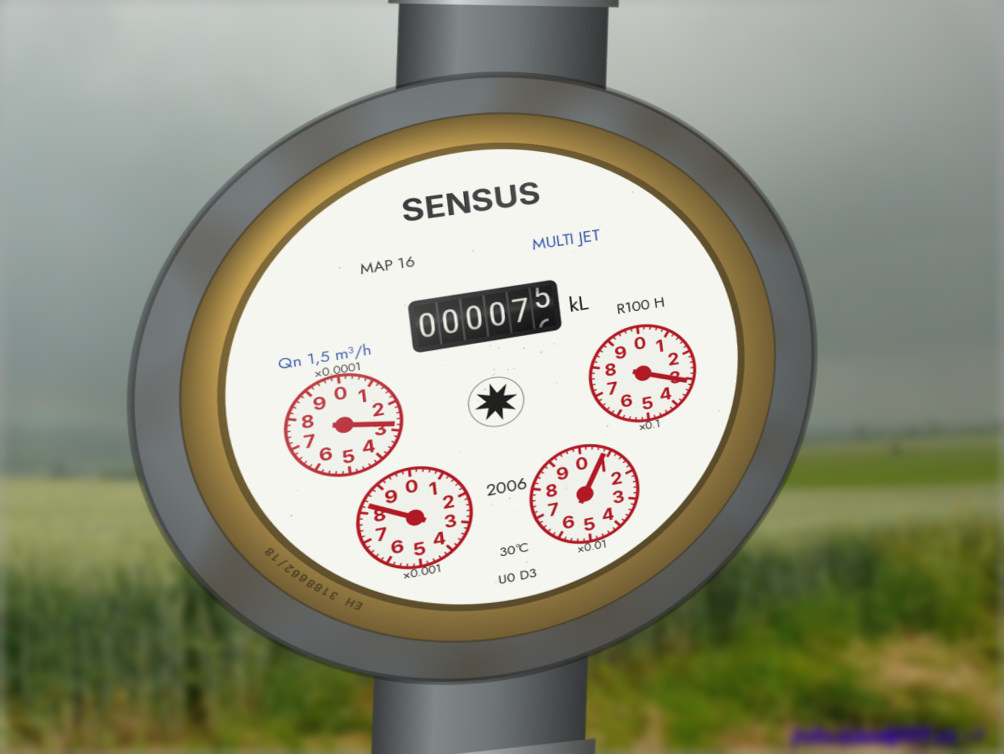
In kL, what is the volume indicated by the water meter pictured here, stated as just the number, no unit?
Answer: 75.3082
